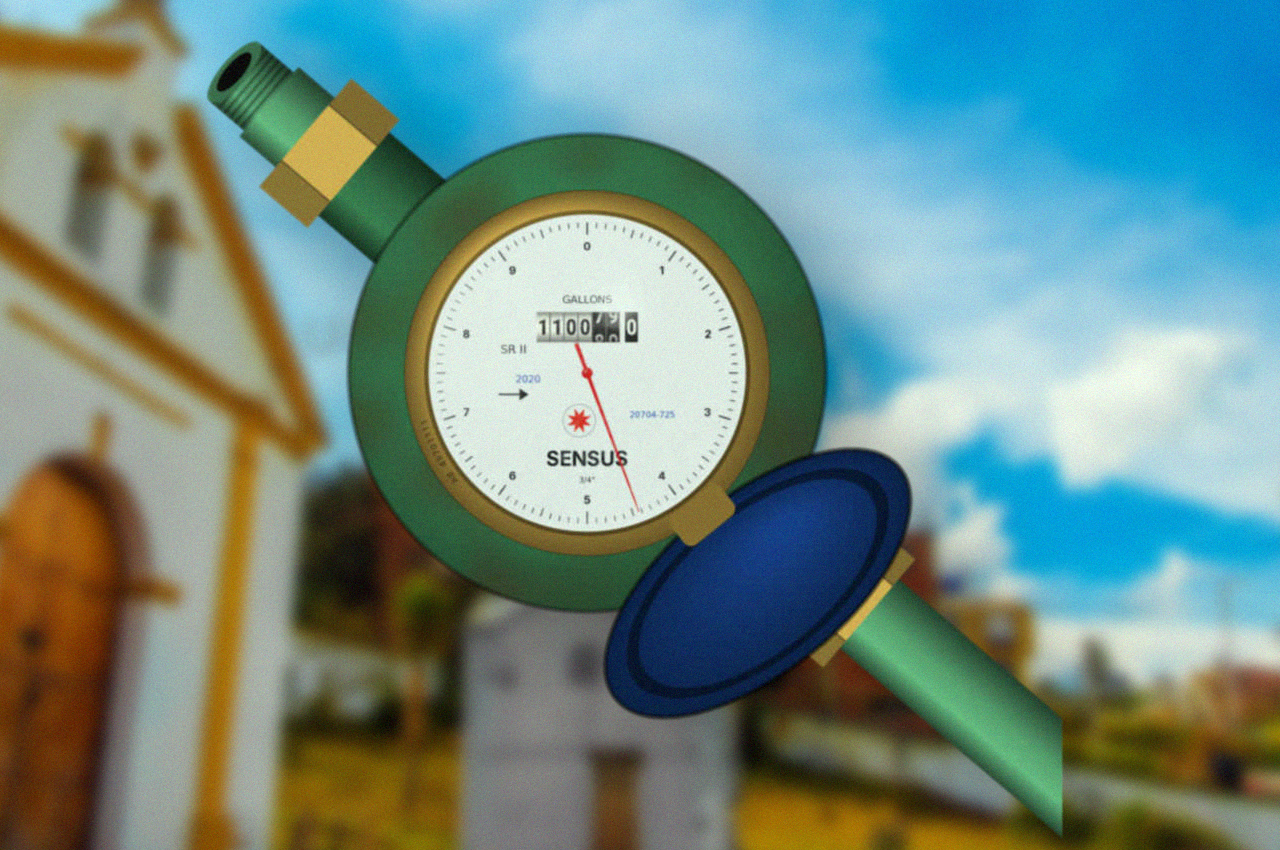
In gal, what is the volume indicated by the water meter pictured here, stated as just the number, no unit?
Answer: 1100794.4
